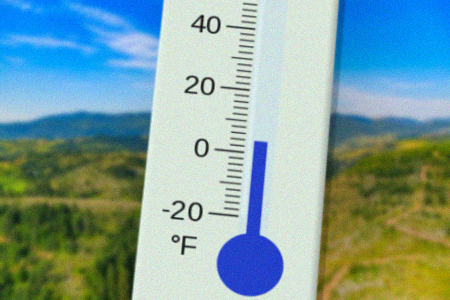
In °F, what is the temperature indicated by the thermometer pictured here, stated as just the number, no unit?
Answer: 4
